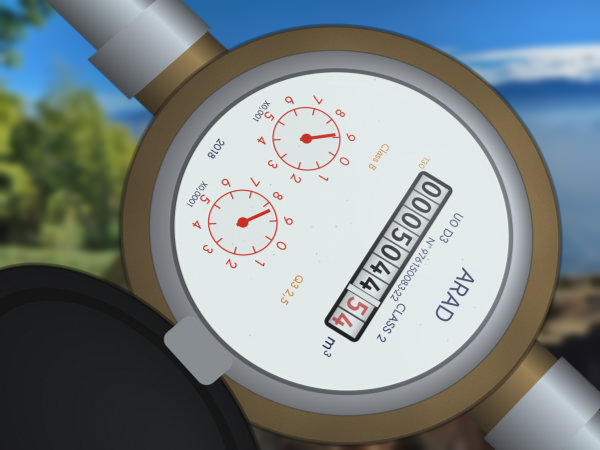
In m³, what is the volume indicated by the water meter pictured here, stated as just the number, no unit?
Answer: 5044.5388
